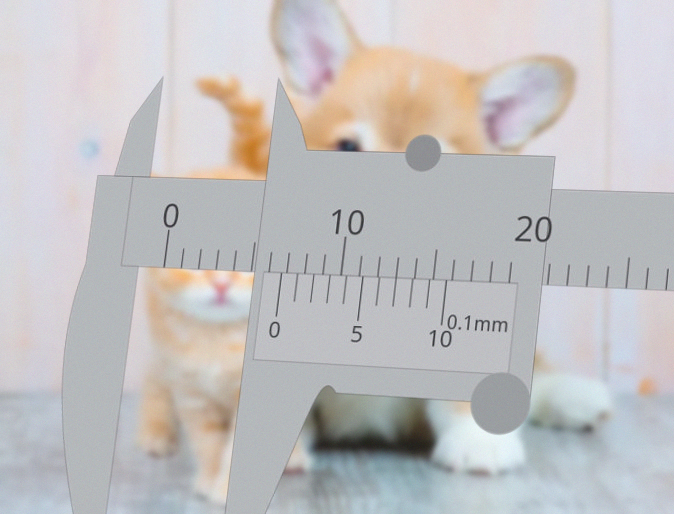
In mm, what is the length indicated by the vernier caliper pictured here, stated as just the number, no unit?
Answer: 6.7
